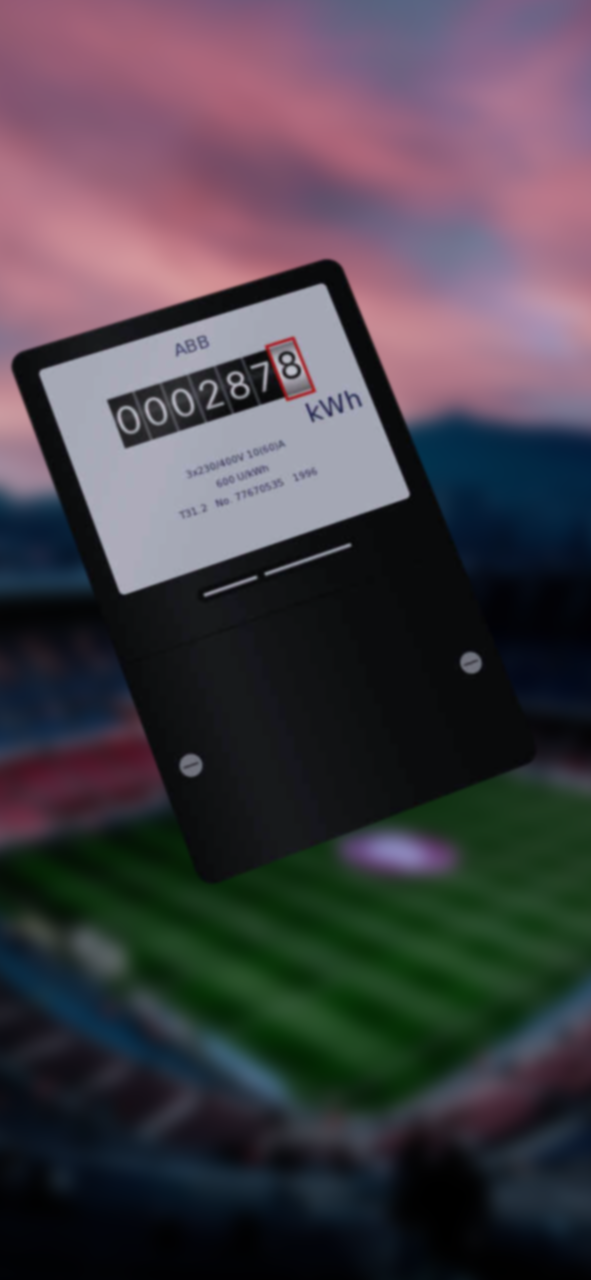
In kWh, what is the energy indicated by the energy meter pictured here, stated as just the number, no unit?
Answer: 287.8
